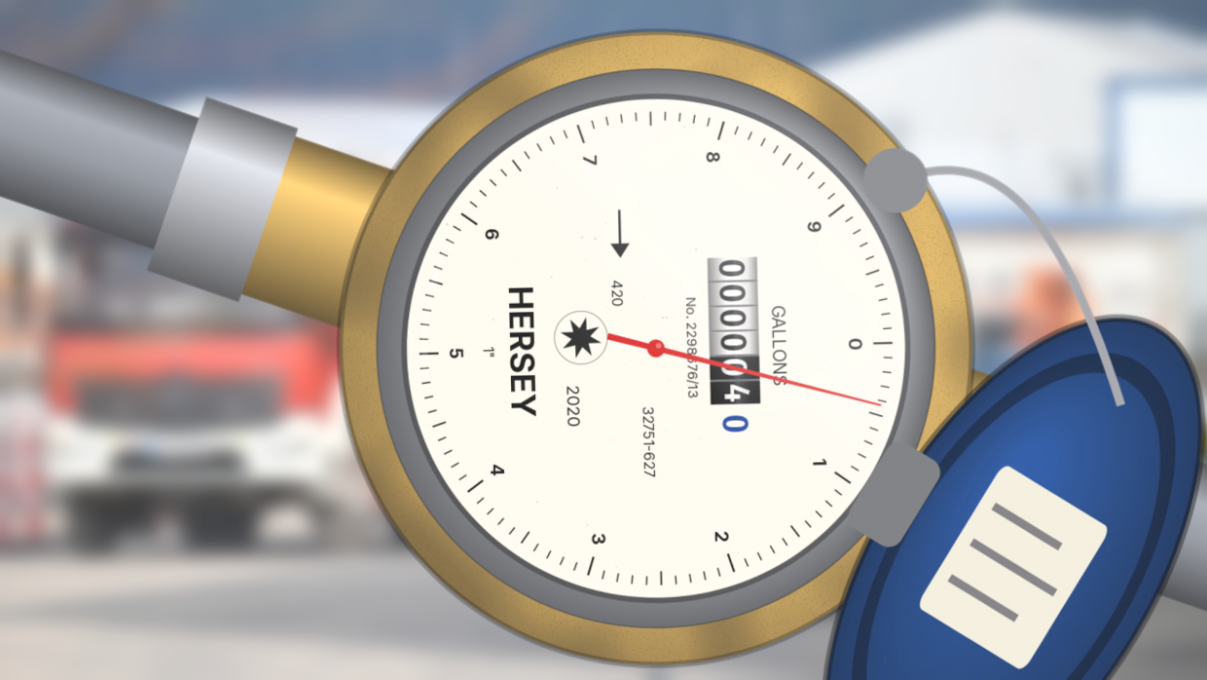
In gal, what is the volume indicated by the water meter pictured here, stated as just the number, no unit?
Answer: 40.4
